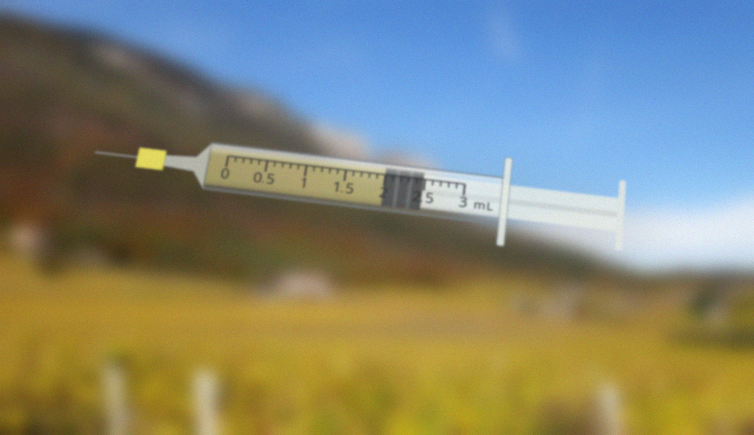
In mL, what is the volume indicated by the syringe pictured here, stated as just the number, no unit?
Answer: 2
